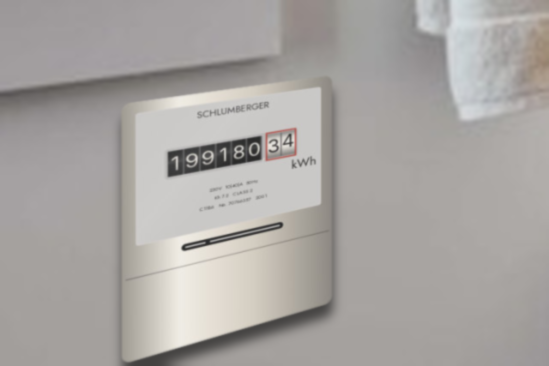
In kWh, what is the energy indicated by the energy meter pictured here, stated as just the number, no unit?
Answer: 199180.34
